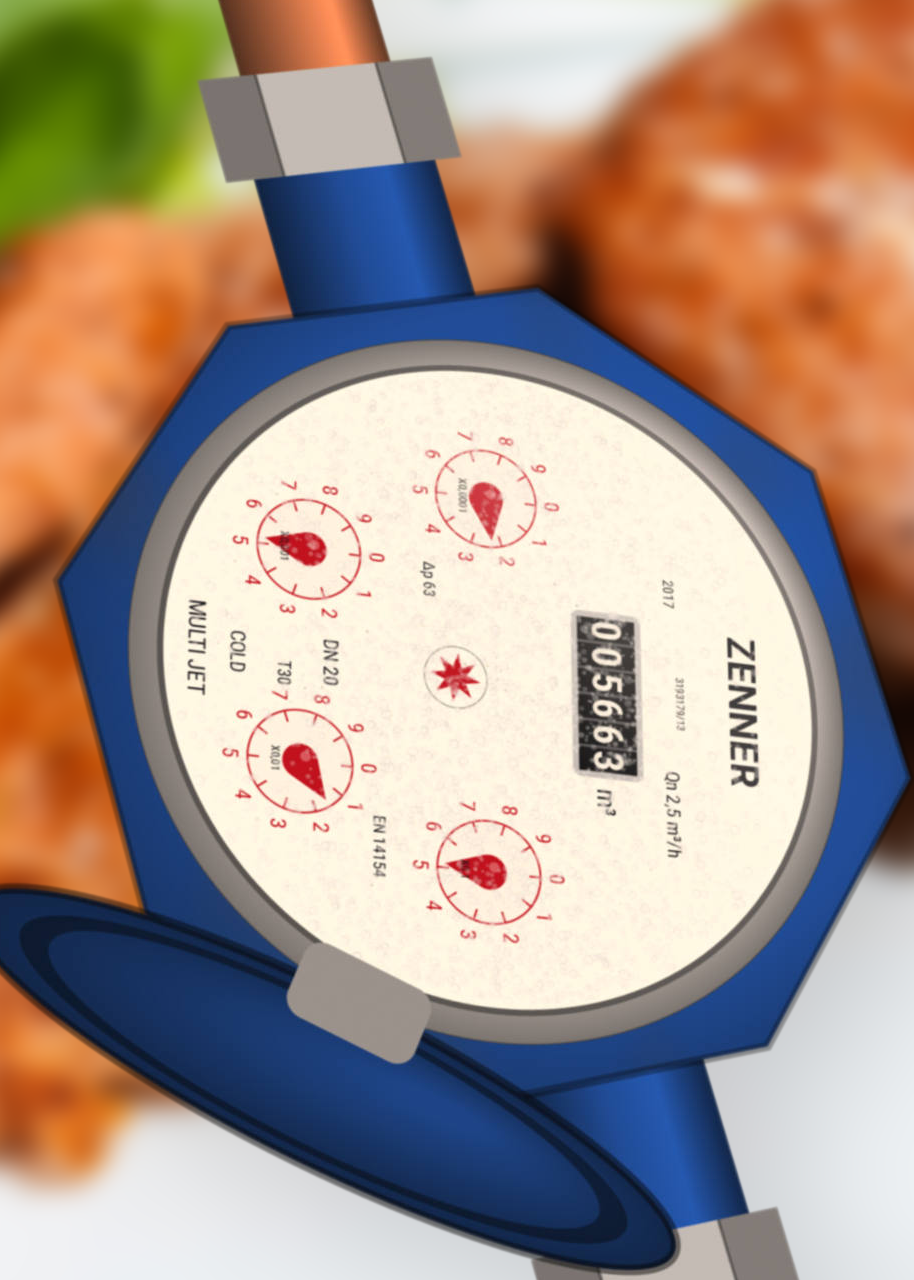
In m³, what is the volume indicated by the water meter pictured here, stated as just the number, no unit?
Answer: 5663.5152
